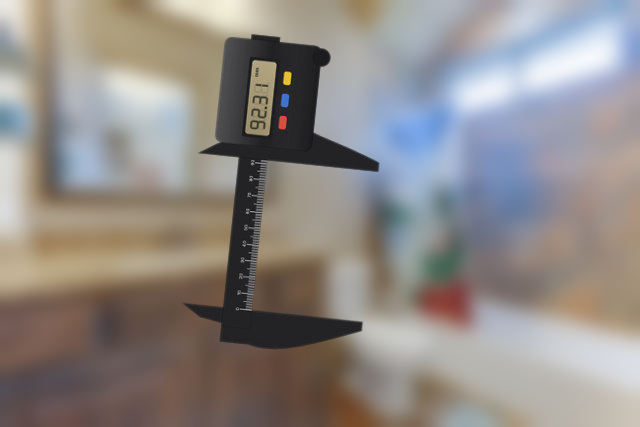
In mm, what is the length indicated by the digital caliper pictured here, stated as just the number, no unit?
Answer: 92.31
